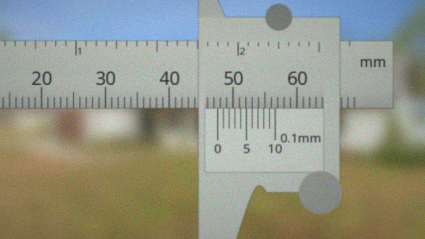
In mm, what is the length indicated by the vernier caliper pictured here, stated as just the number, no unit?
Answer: 47.6
